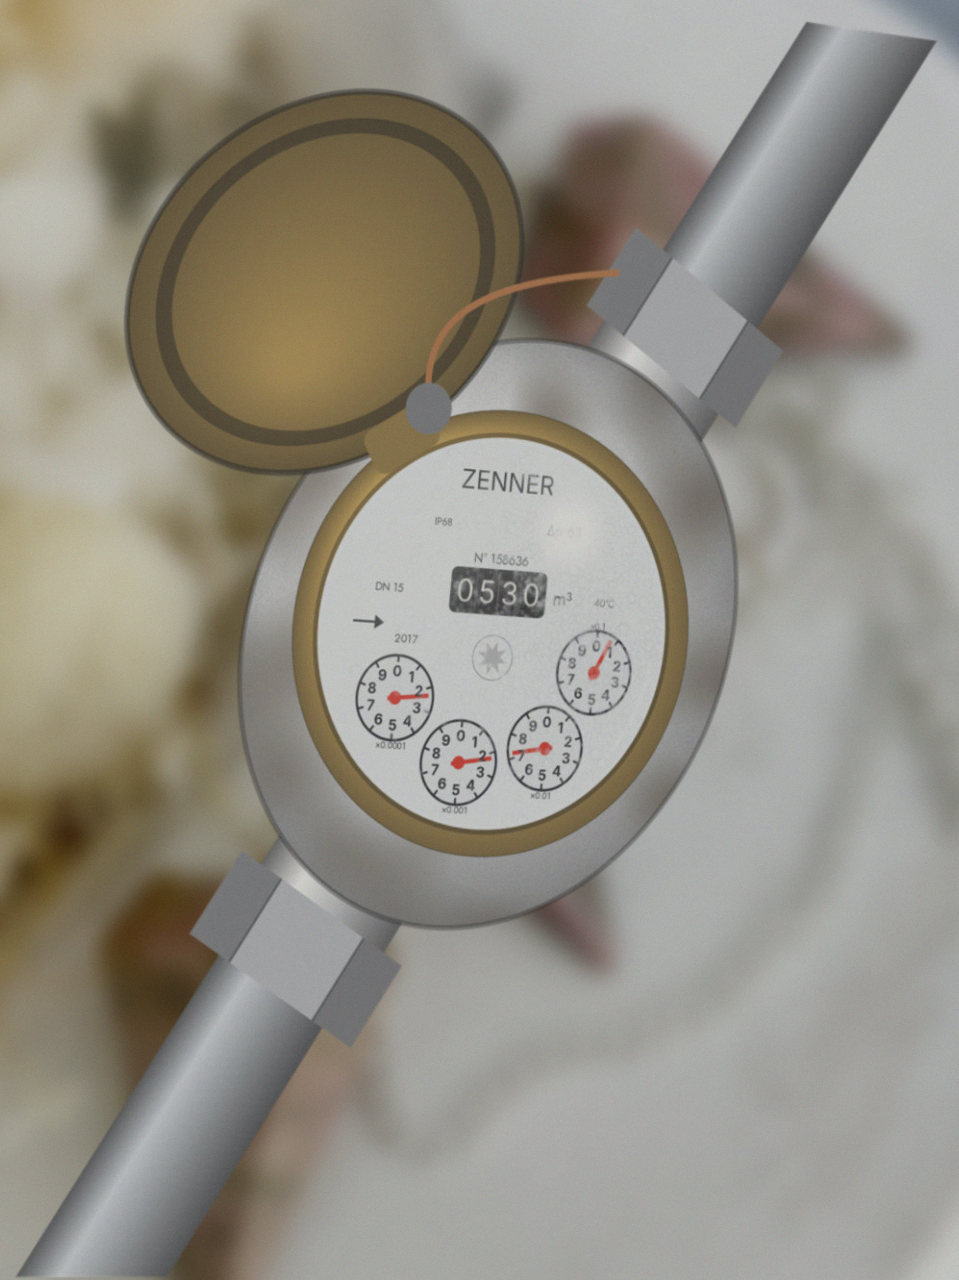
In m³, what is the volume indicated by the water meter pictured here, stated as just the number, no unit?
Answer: 530.0722
